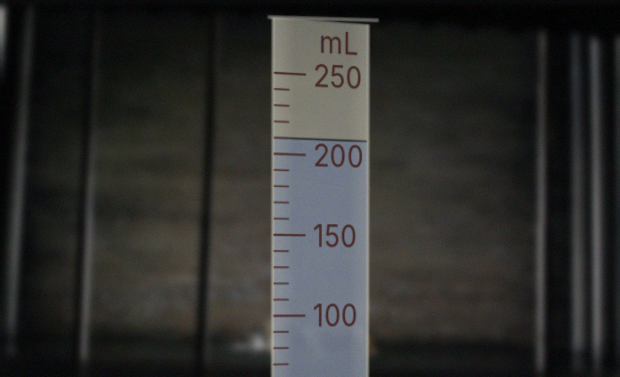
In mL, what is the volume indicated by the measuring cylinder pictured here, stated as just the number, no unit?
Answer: 210
